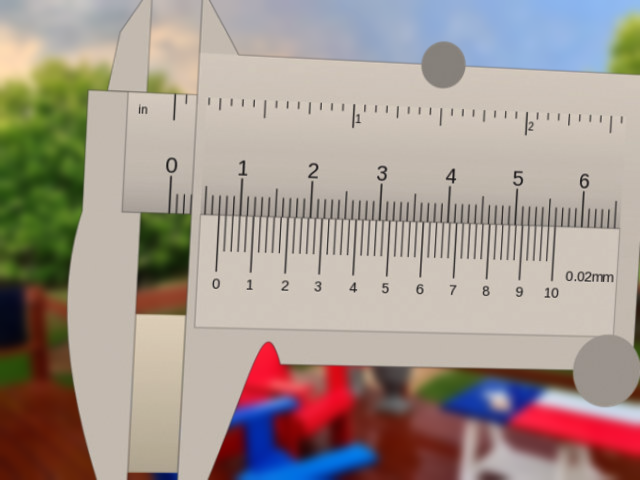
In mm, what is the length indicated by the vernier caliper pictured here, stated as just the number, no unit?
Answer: 7.0
